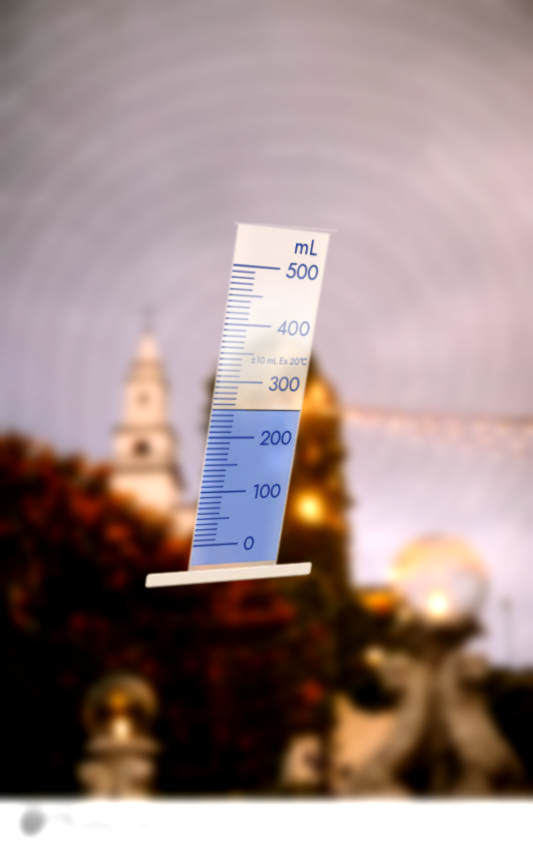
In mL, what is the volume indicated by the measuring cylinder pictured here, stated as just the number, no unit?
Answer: 250
